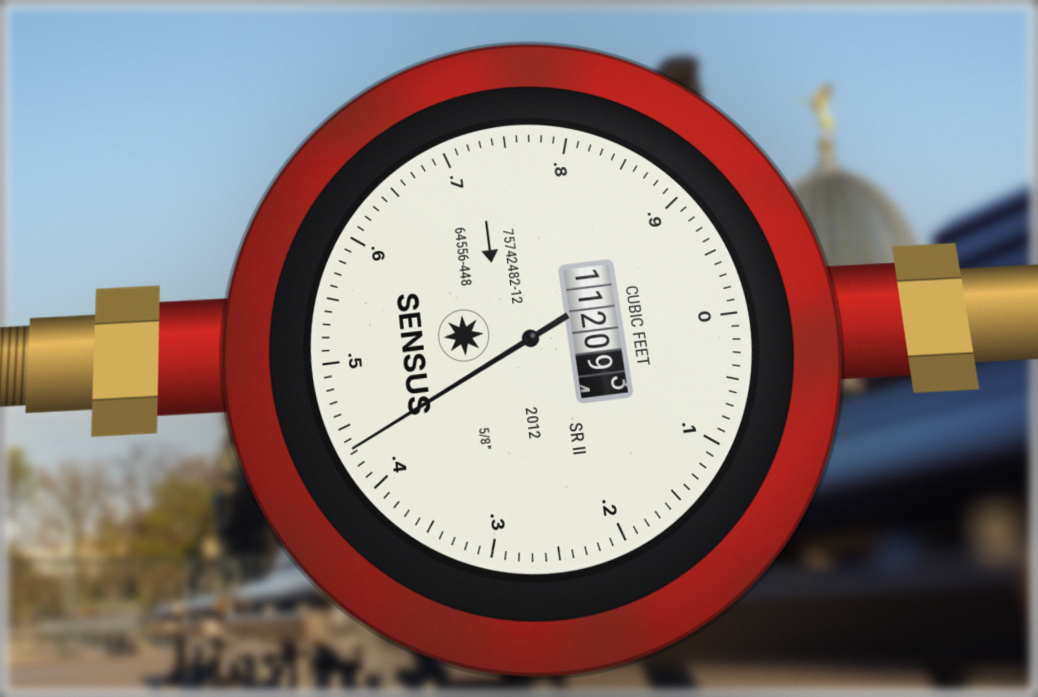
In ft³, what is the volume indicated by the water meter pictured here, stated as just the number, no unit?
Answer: 112093.43
